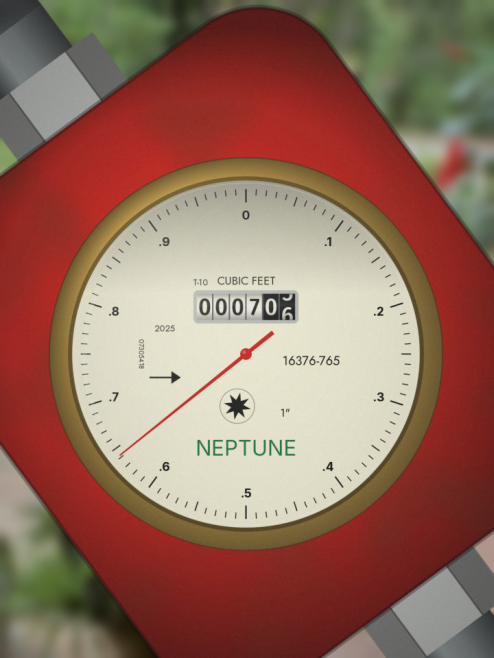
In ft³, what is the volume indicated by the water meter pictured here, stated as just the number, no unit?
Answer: 705.64
